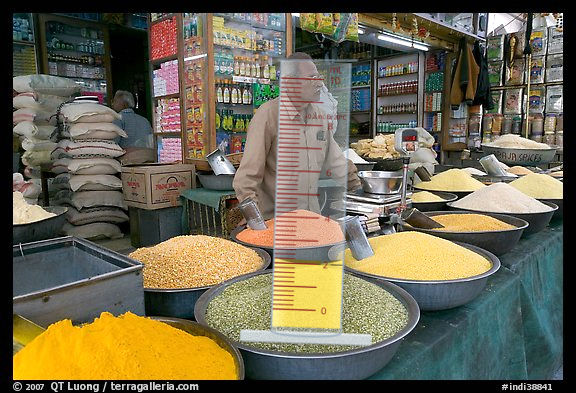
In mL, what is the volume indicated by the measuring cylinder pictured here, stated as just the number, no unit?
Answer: 2
